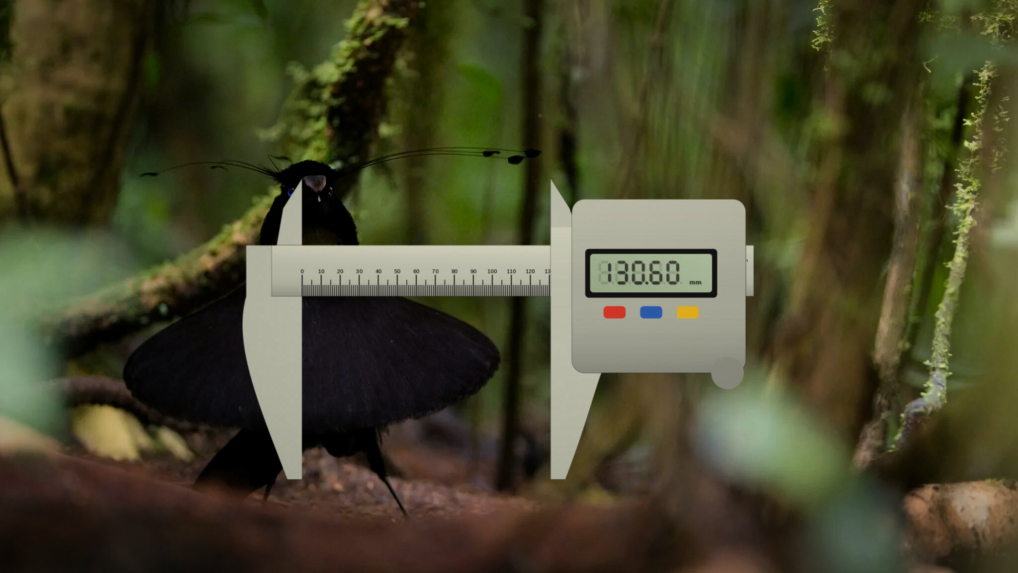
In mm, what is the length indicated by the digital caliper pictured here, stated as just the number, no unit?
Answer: 130.60
